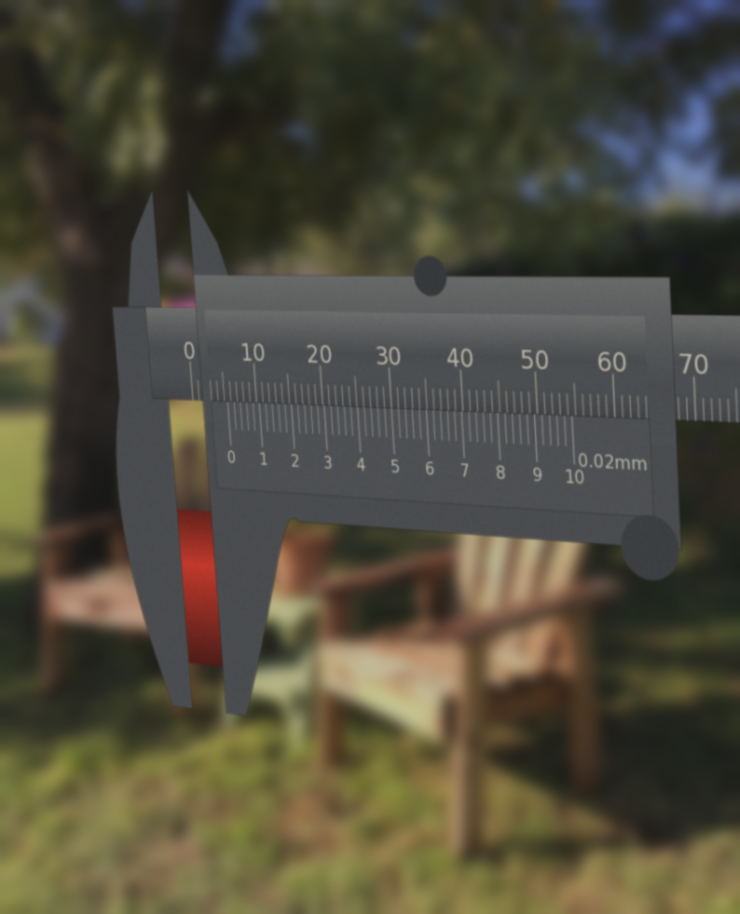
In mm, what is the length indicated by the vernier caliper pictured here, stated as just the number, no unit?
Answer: 5.5
